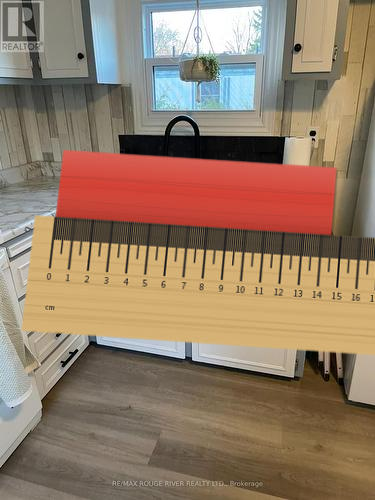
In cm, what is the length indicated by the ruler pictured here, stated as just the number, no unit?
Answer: 14.5
